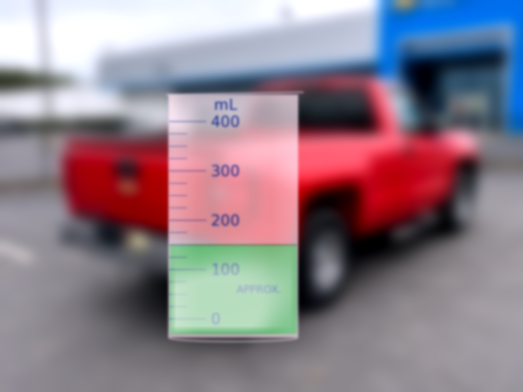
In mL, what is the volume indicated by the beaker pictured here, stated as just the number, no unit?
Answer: 150
